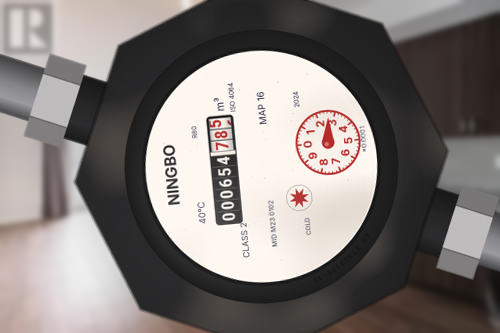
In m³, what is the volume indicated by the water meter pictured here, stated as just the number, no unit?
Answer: 654.7852
